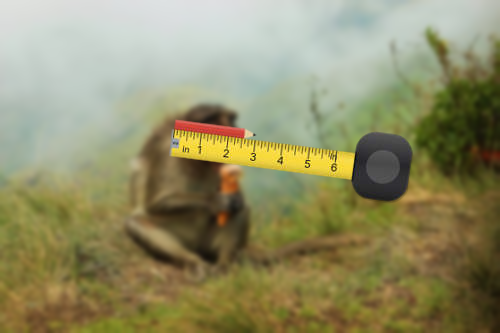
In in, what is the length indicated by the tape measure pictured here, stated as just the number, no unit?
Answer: 3
